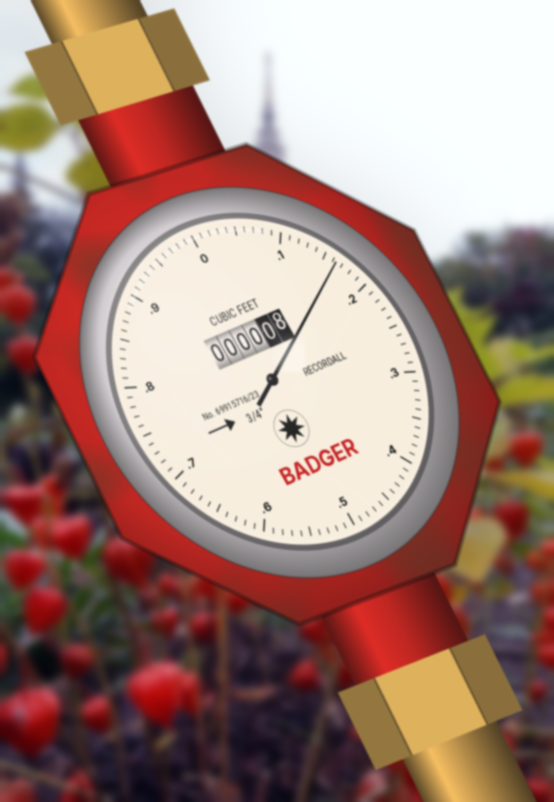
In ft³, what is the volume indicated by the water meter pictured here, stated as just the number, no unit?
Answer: 8.16
